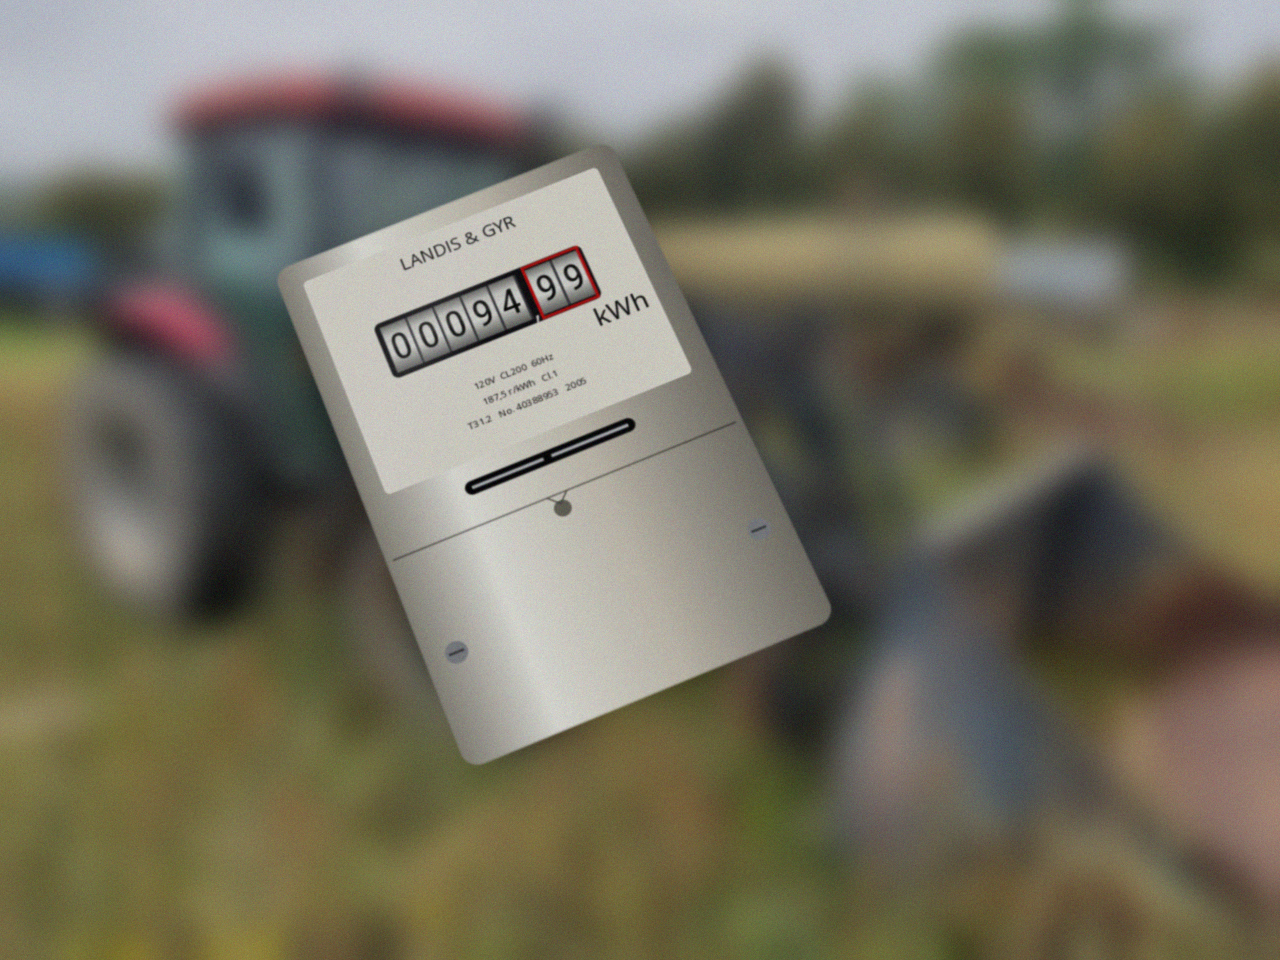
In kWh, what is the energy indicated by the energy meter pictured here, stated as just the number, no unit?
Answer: 94.99
